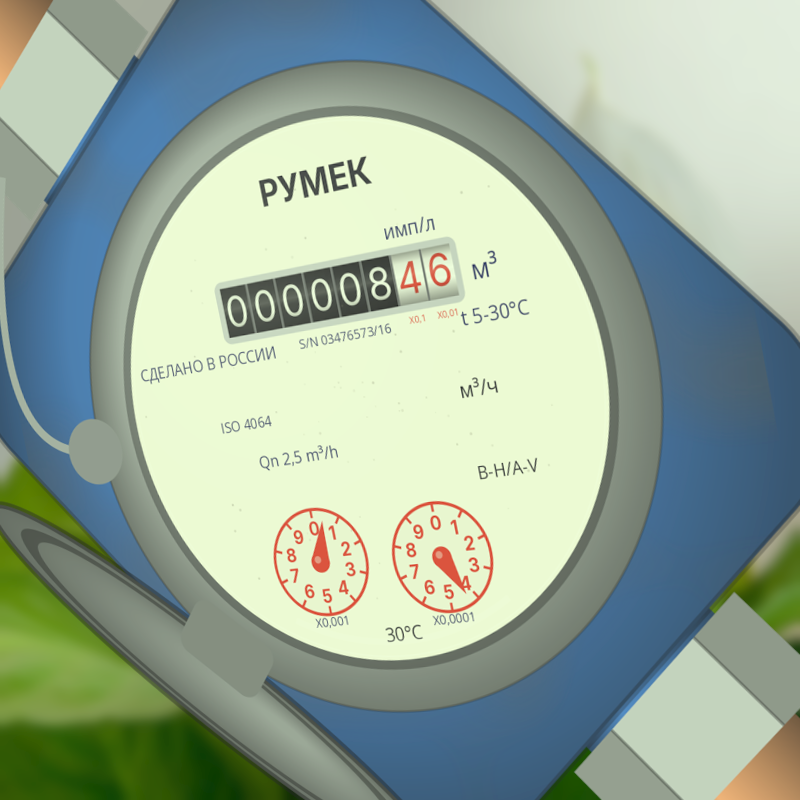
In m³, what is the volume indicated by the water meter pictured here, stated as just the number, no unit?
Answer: 8.4604
